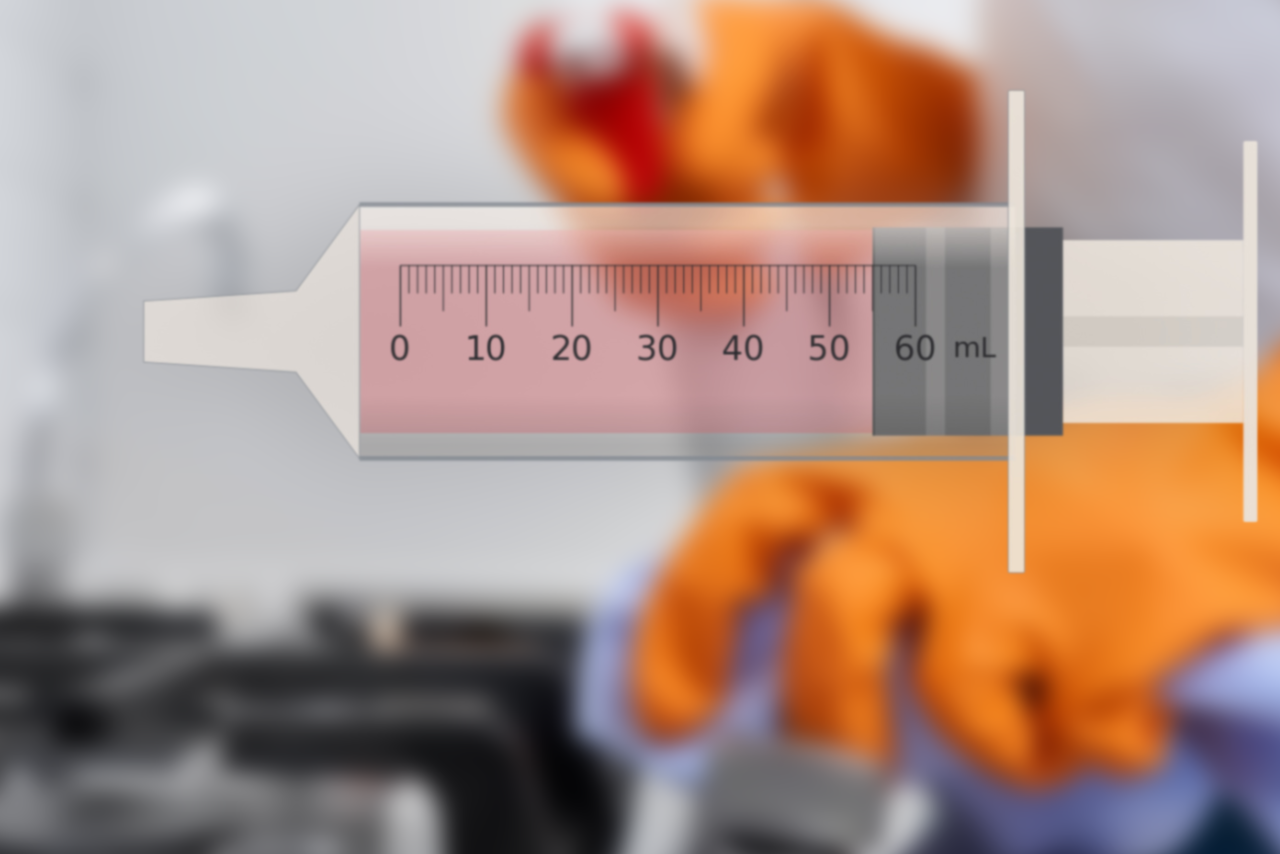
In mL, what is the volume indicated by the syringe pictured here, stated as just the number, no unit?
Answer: 55
